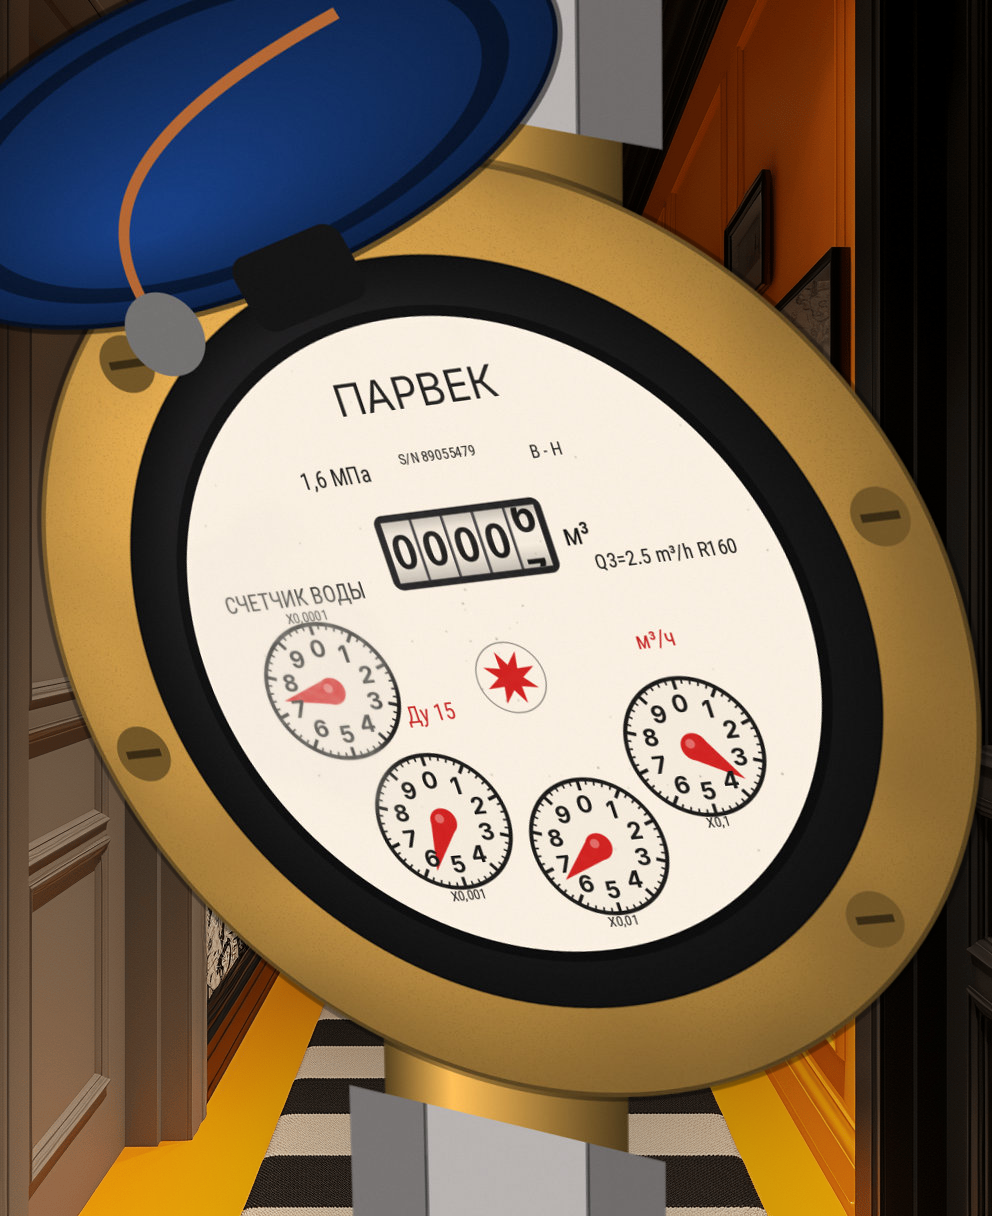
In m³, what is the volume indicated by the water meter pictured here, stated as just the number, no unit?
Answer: 6.3657
